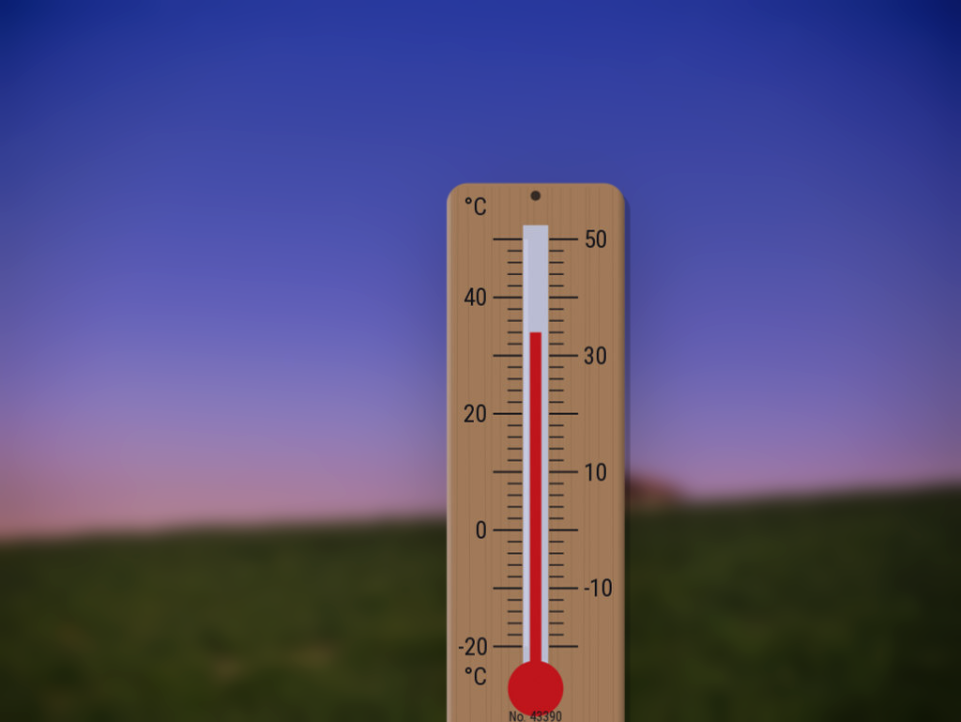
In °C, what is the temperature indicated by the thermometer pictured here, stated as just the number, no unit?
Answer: 34
